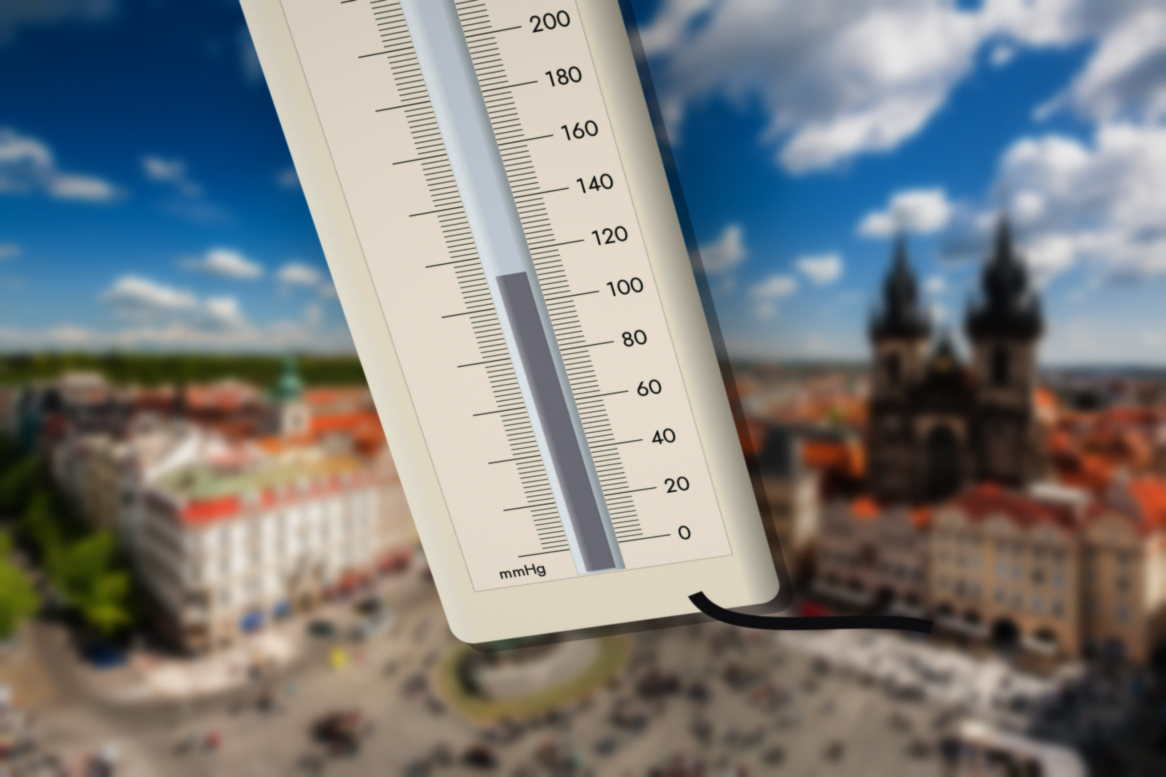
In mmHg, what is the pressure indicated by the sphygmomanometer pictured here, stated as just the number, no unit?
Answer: 112
